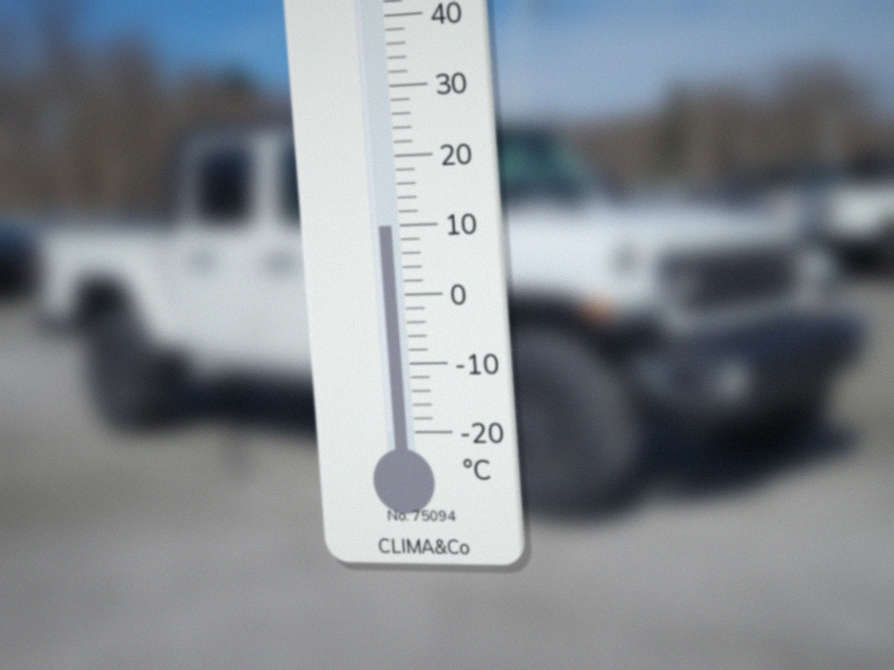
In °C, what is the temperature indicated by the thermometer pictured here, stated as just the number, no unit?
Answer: 10
